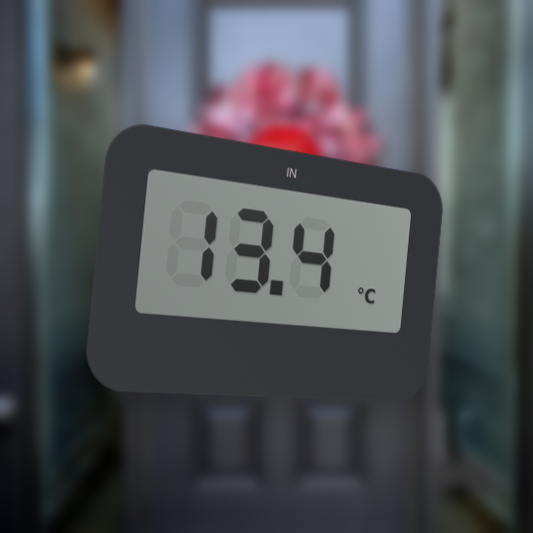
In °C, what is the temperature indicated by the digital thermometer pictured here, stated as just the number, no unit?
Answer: 13.4
